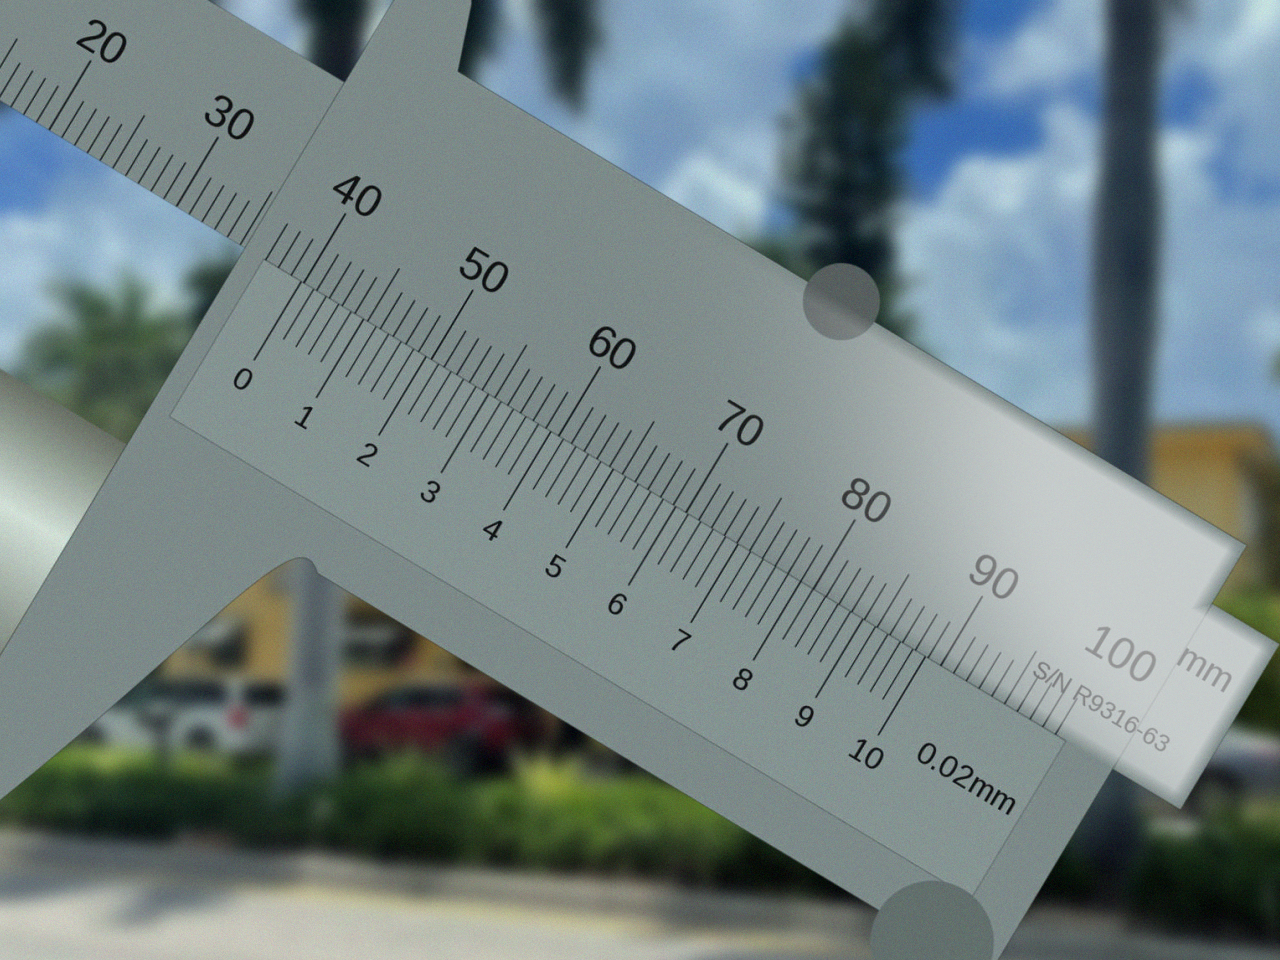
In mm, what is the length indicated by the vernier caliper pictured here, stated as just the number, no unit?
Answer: 39.8
